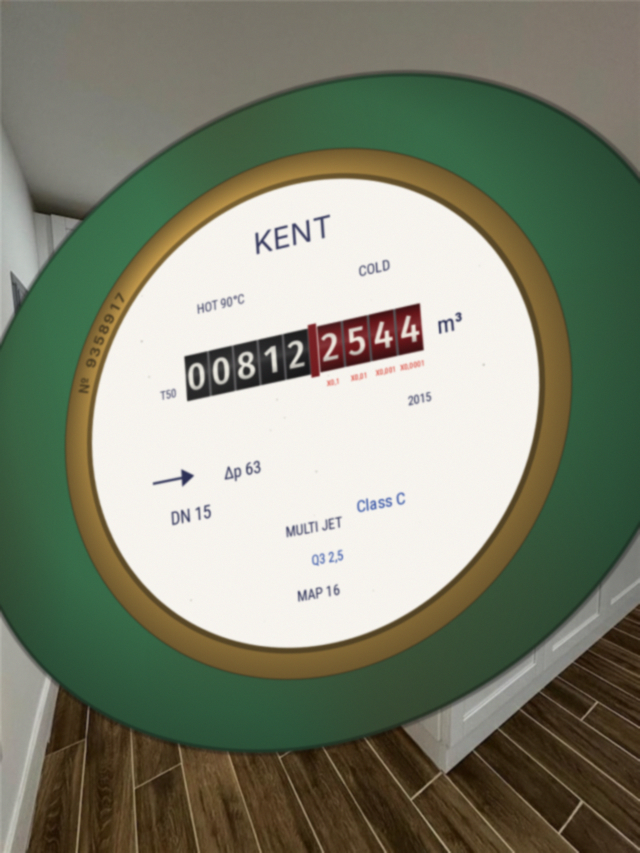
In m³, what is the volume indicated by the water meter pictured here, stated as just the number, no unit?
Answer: 812.2544
